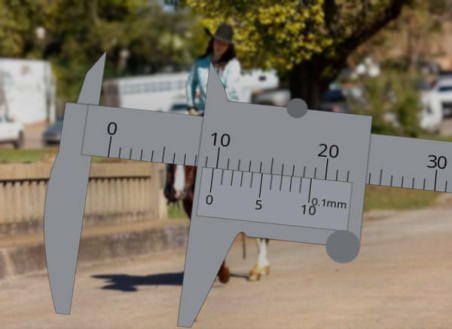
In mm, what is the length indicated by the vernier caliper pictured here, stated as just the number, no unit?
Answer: 9.7
